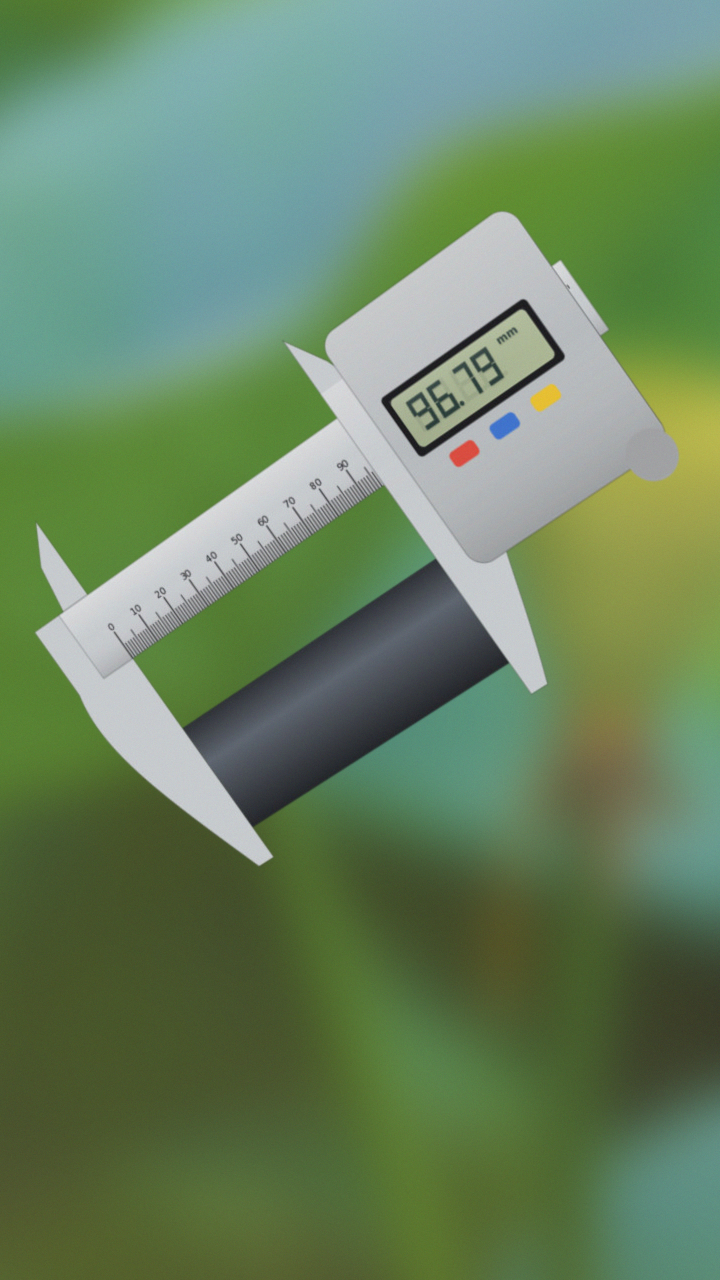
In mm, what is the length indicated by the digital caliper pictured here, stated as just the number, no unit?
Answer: 96.79
